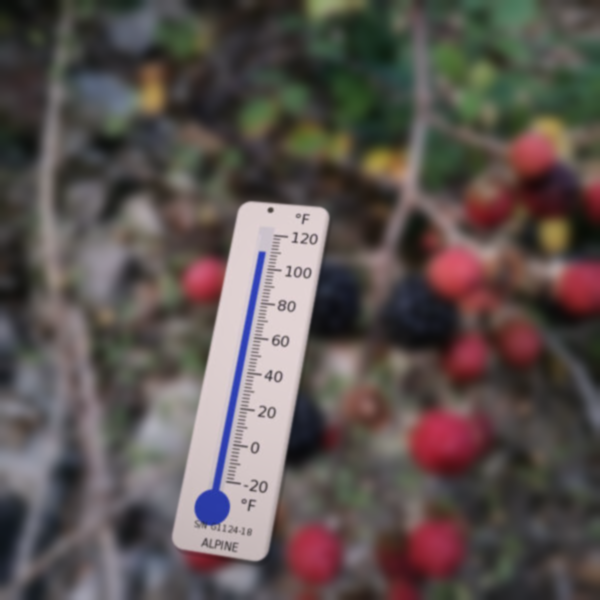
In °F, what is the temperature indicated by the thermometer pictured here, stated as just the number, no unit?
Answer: 110
